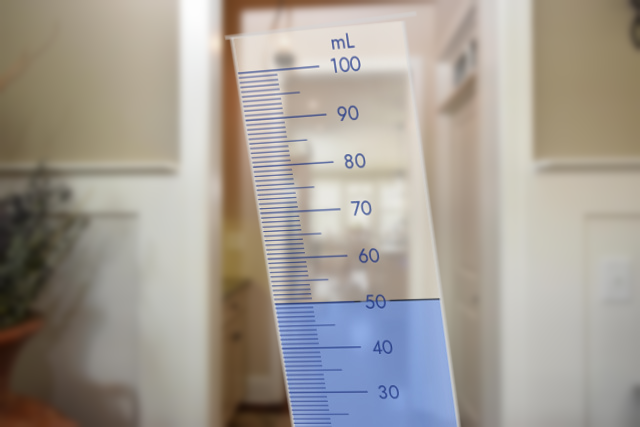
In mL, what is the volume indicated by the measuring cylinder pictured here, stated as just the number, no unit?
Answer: 50
